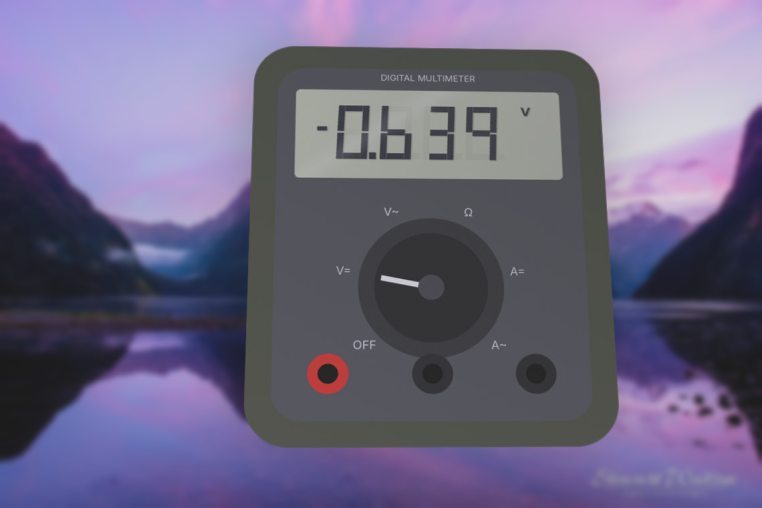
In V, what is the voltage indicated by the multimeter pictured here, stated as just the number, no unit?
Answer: -0.639
